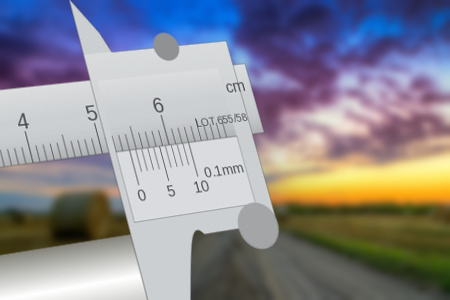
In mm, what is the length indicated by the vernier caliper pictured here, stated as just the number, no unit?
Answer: 54.0
